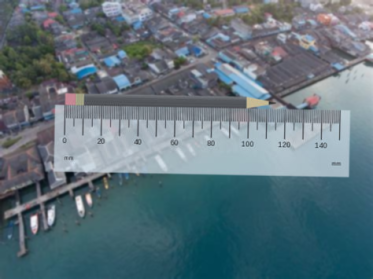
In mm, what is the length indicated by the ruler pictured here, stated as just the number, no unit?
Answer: 115
